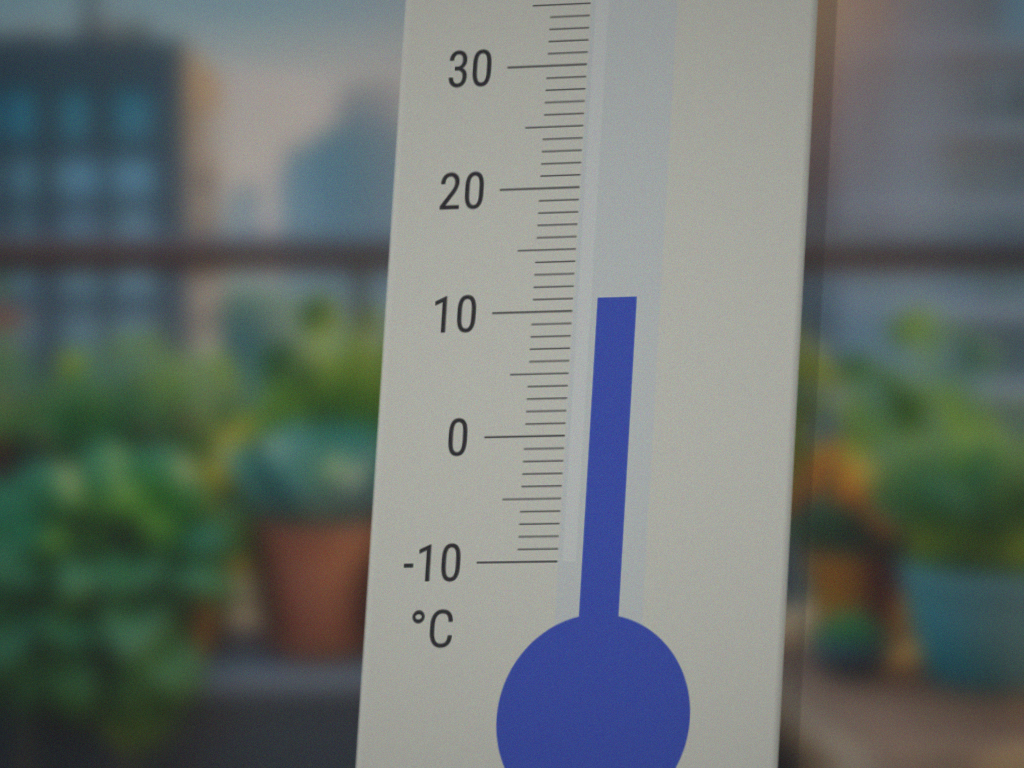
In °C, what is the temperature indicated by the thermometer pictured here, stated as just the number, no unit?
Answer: 11
